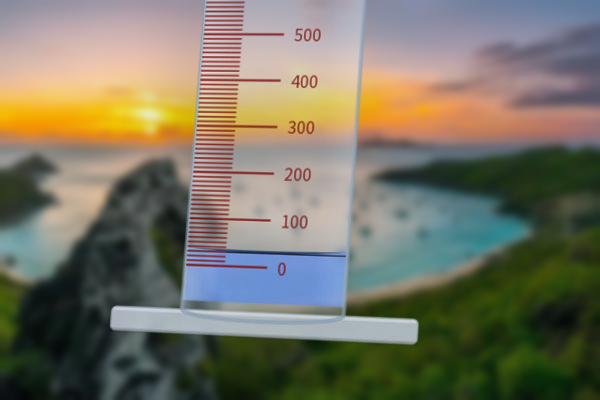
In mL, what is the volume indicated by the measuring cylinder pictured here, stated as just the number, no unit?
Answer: 30
